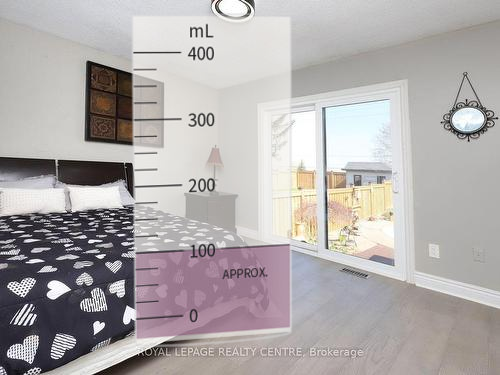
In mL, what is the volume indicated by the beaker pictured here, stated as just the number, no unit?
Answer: 100
